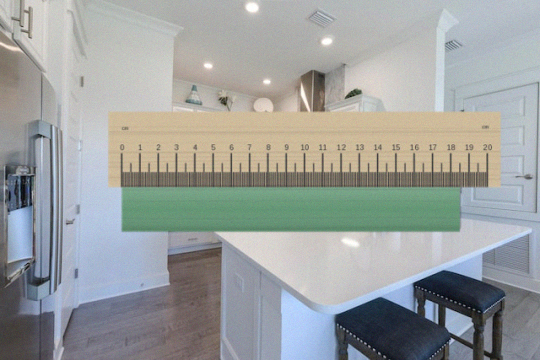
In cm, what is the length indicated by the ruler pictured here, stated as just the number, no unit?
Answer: 18.5
